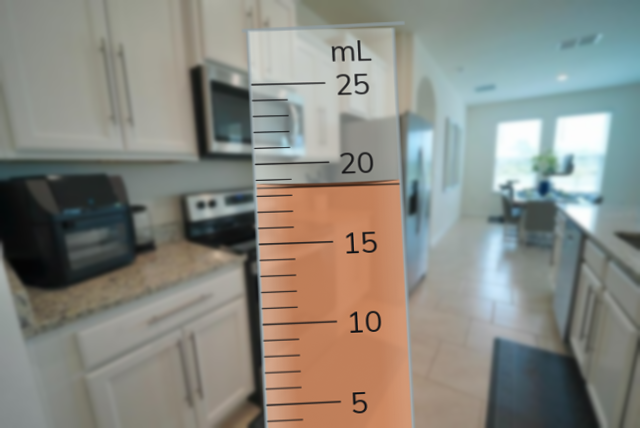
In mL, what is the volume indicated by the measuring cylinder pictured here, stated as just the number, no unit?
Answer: 18.5
